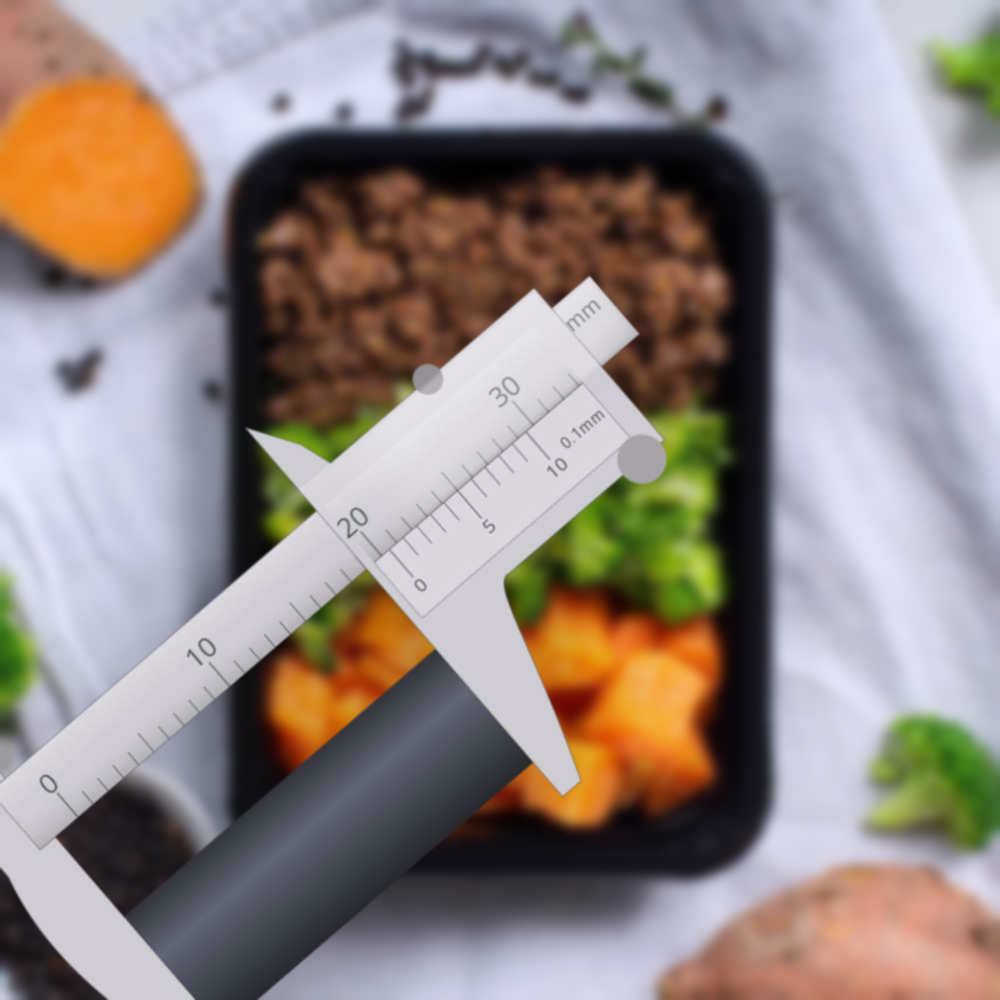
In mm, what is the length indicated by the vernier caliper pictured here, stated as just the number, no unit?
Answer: 20.5
